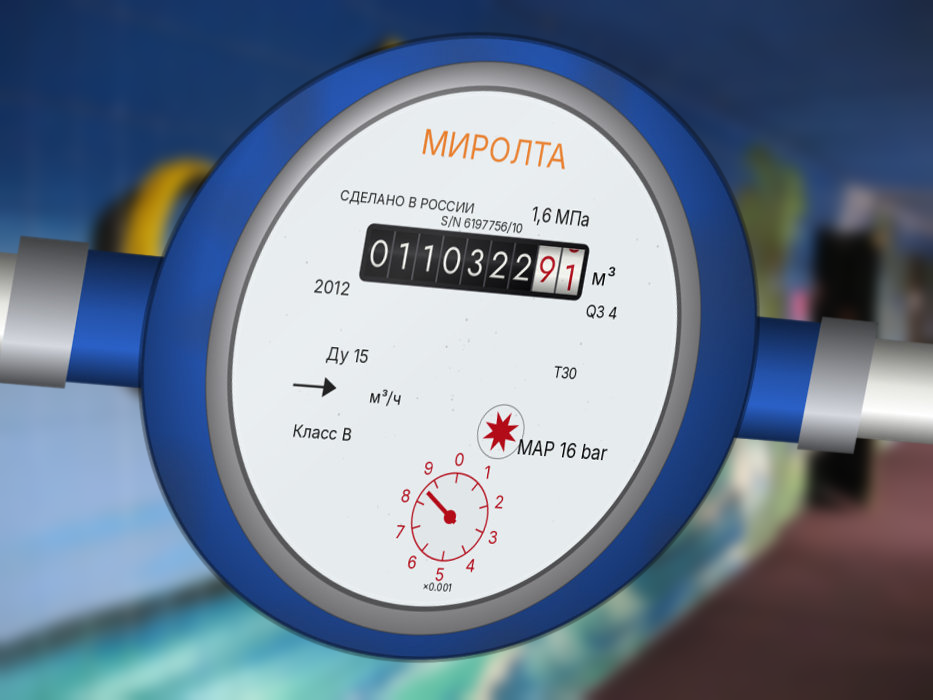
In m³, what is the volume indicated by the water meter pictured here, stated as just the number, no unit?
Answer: 110322.908
